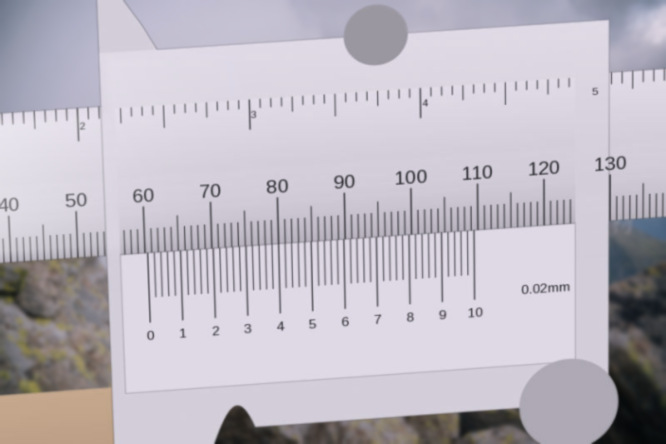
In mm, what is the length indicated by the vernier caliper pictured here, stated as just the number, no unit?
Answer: 60.4
